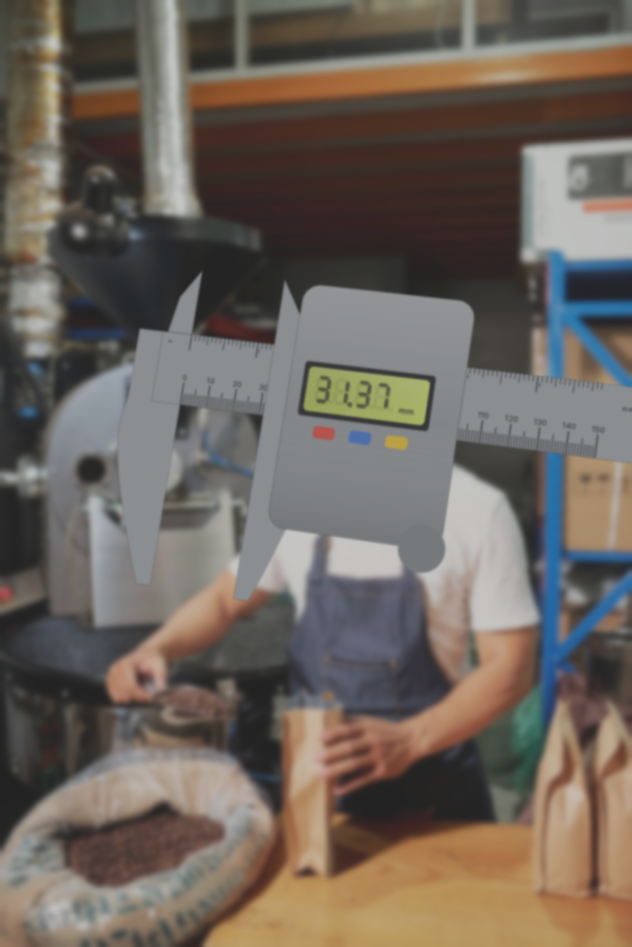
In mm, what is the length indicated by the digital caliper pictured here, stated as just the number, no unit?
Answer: 31.37
